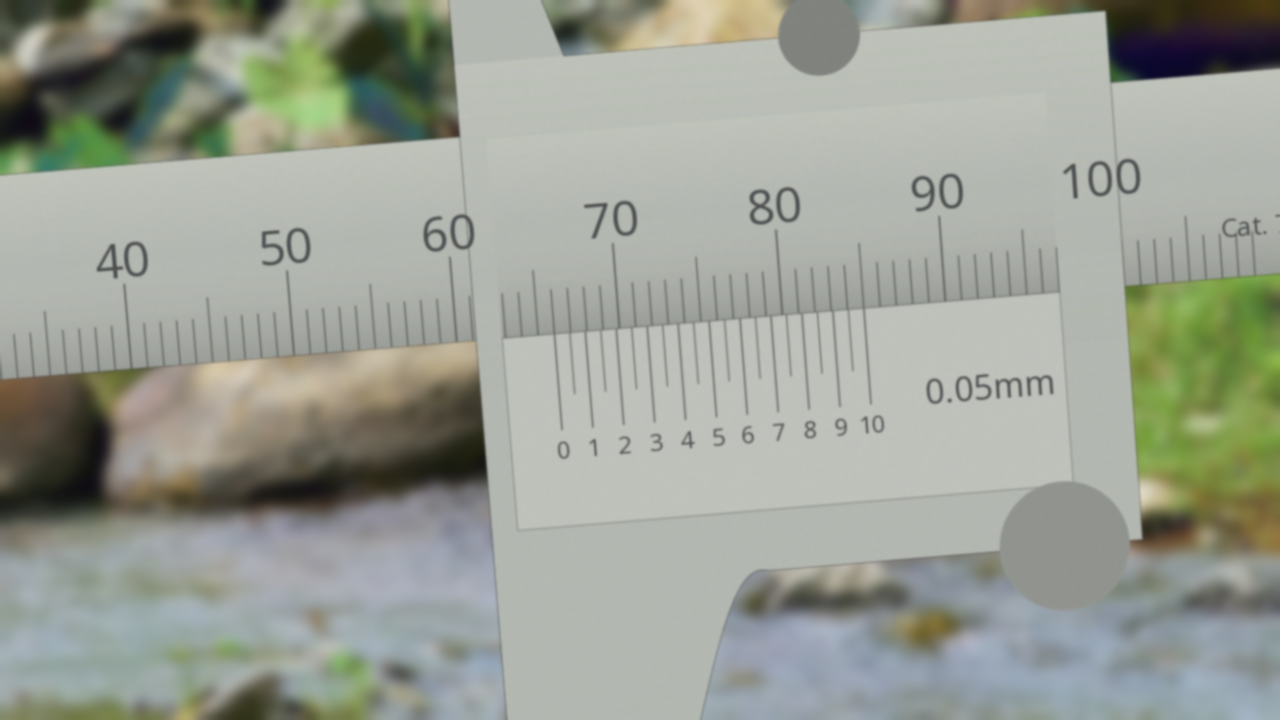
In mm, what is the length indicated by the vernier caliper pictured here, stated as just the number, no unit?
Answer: 66.0
